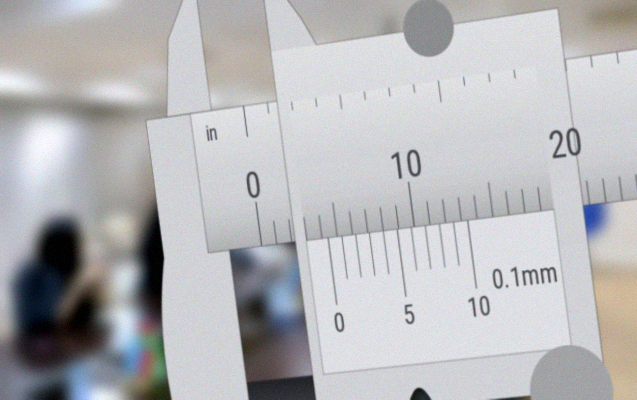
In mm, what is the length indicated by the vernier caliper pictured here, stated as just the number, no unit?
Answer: 4.4
